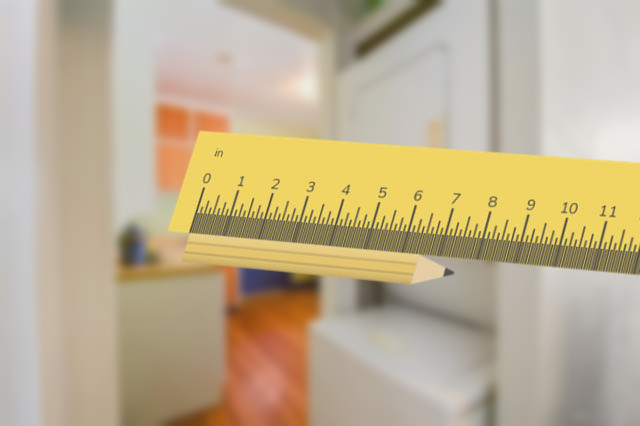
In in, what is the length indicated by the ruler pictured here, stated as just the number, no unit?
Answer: 7.5
